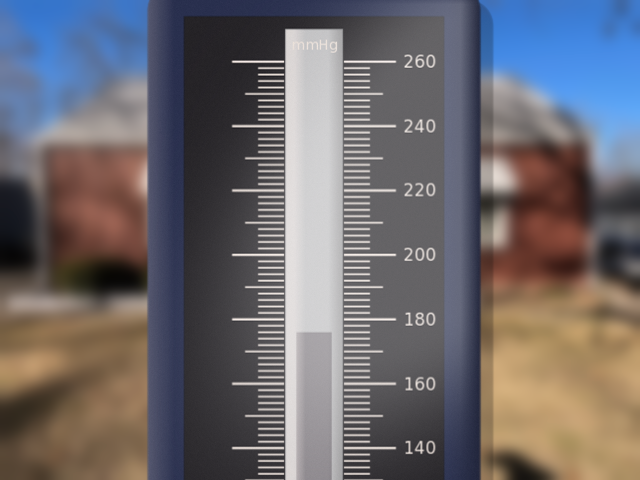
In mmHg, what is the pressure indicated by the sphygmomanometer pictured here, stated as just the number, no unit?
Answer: 176
